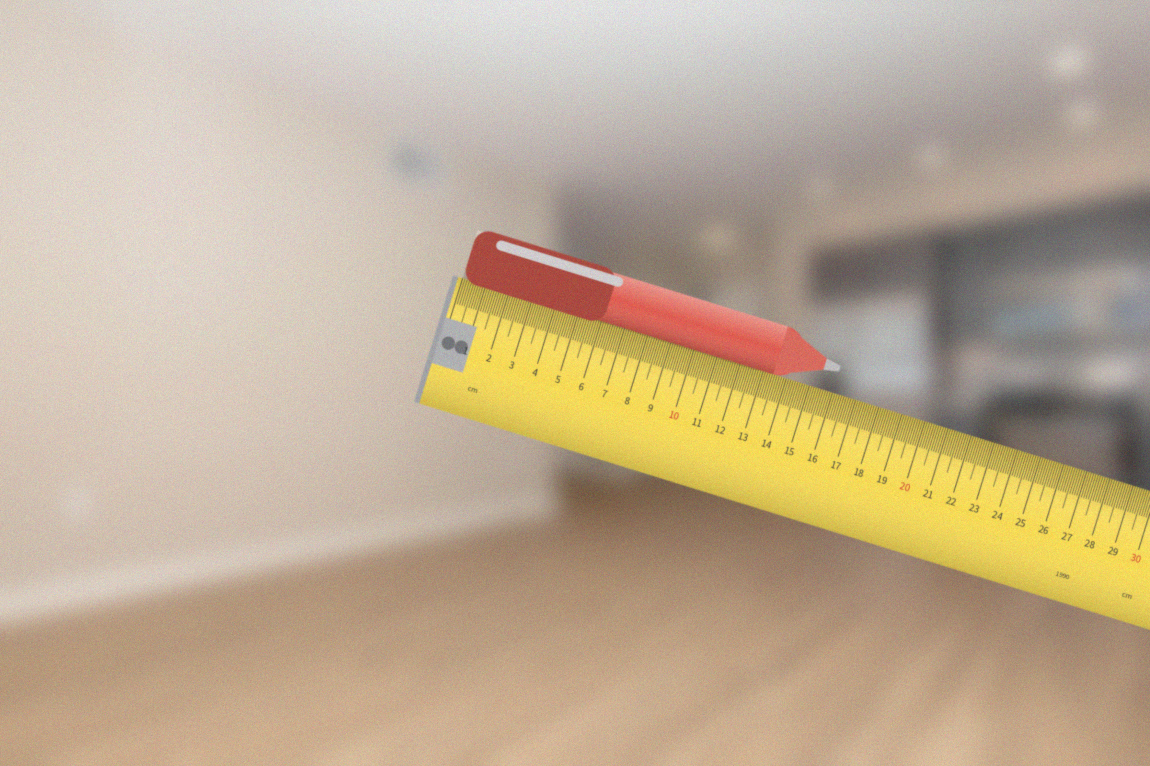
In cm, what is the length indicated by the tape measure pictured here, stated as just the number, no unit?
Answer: 16
